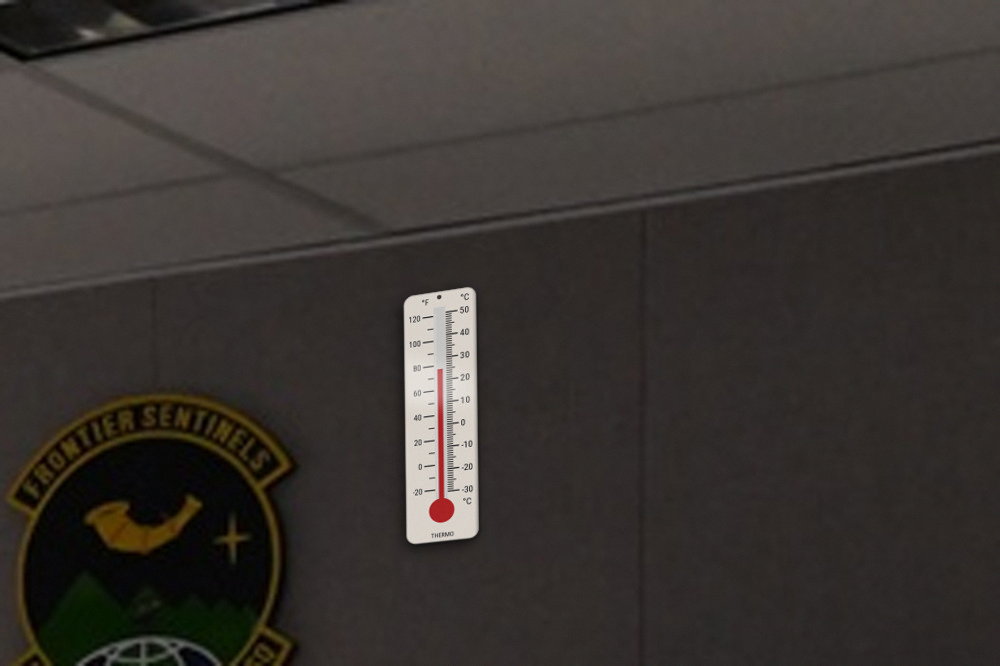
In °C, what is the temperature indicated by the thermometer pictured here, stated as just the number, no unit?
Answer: 25
